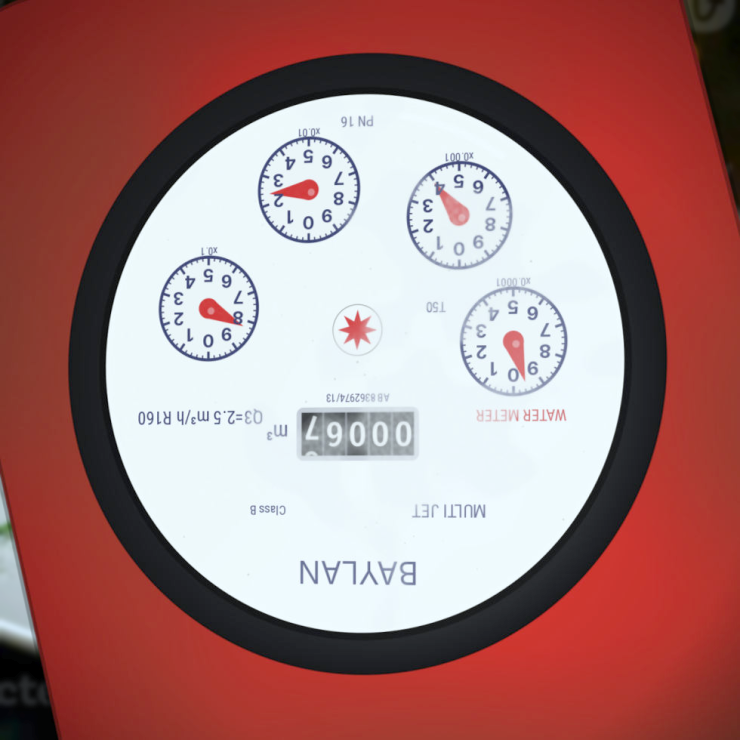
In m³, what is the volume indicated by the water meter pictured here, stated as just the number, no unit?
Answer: 66.8239
